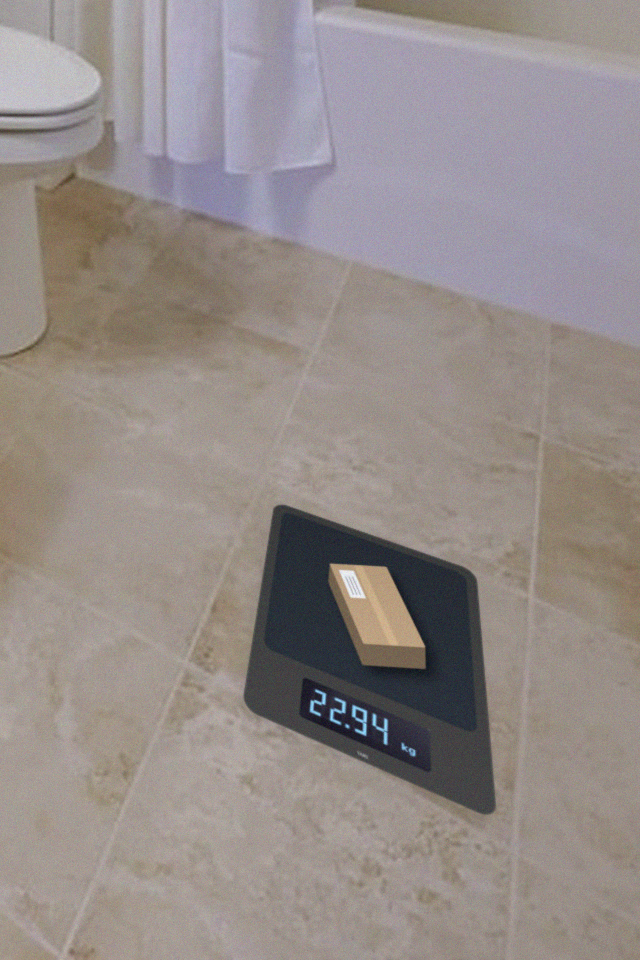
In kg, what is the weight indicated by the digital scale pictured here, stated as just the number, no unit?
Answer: 22.94
